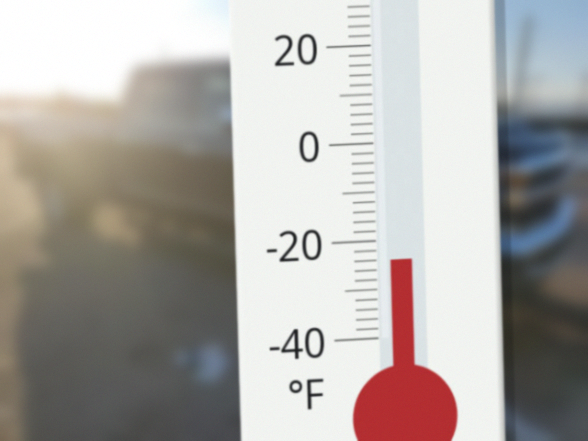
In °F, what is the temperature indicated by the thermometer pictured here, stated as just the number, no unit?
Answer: -24
